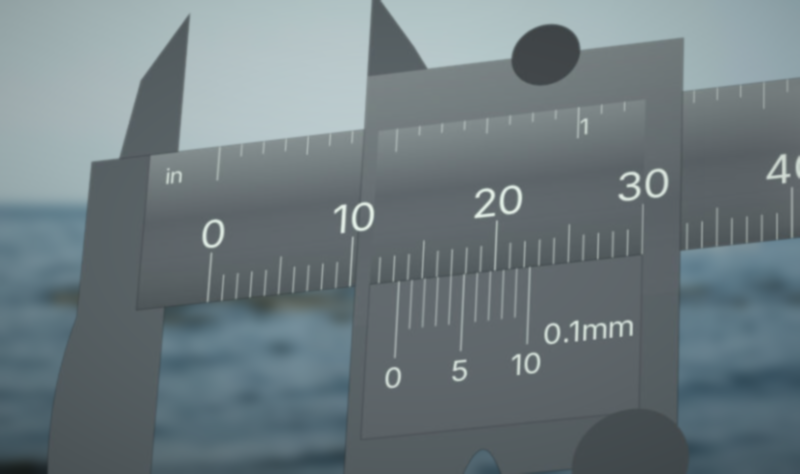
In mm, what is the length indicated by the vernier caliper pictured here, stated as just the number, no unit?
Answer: 13.4
